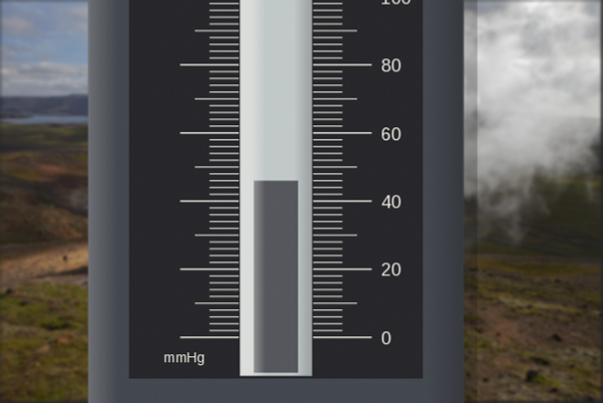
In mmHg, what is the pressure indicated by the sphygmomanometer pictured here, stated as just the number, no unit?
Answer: 46
